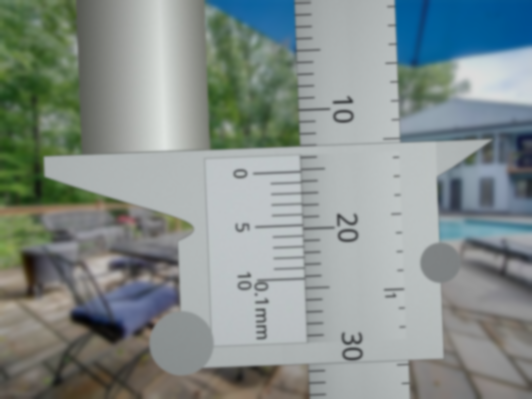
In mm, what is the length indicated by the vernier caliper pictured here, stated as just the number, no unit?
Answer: 15.2
